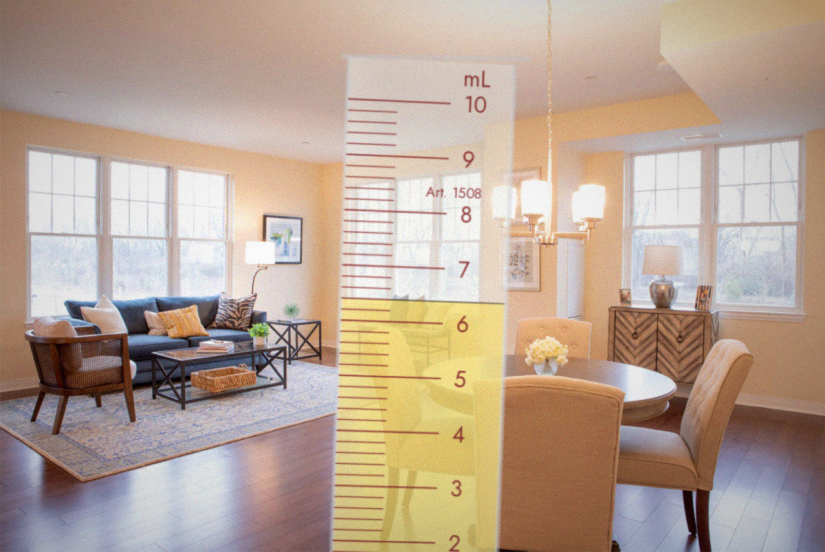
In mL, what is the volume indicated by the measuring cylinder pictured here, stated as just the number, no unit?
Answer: 6.4
